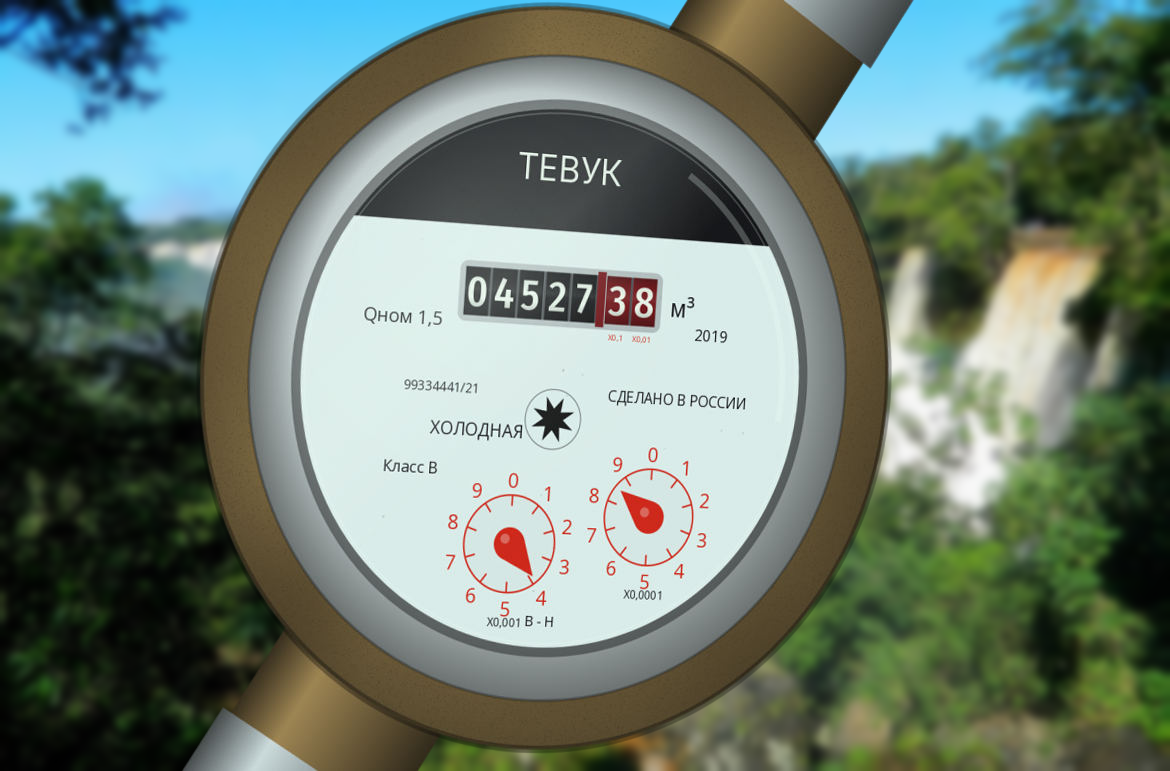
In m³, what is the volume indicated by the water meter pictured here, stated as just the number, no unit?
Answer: 4527.3838
